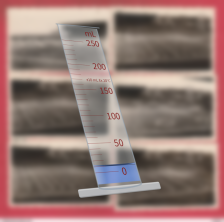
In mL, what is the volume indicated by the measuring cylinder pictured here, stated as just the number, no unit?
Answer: 10
